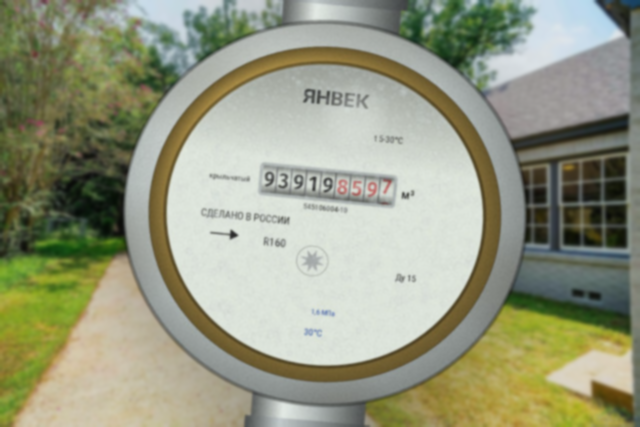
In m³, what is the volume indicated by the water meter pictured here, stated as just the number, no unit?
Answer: 93919.8597
